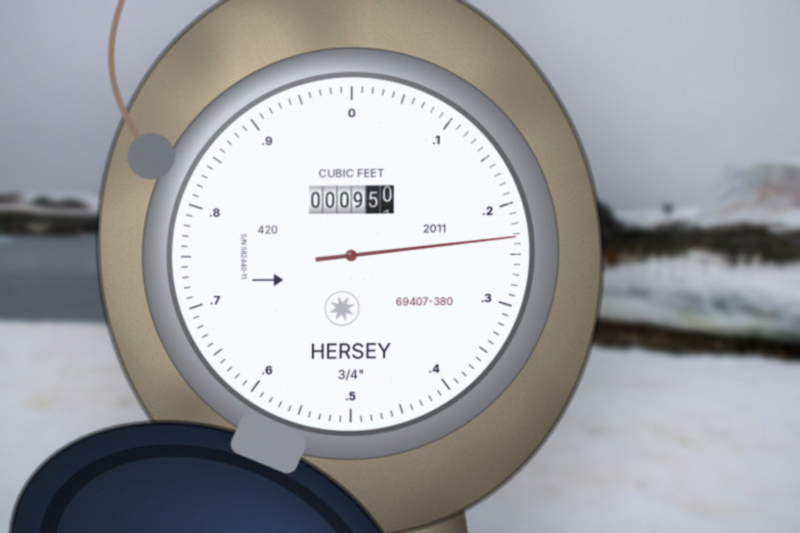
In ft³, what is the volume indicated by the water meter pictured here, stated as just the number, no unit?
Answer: 950.23
